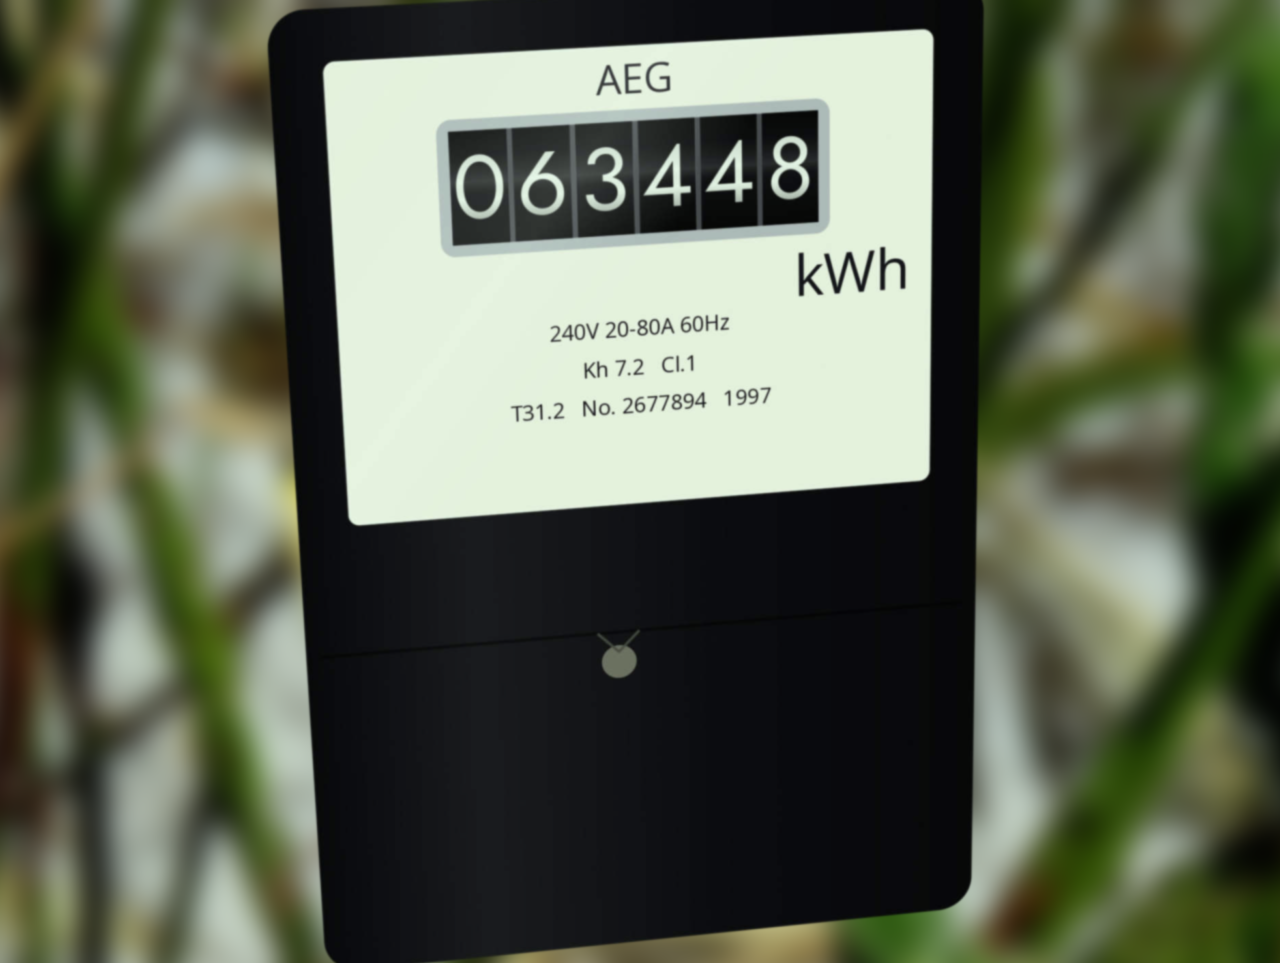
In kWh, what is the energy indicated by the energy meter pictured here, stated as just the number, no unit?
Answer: 63448
